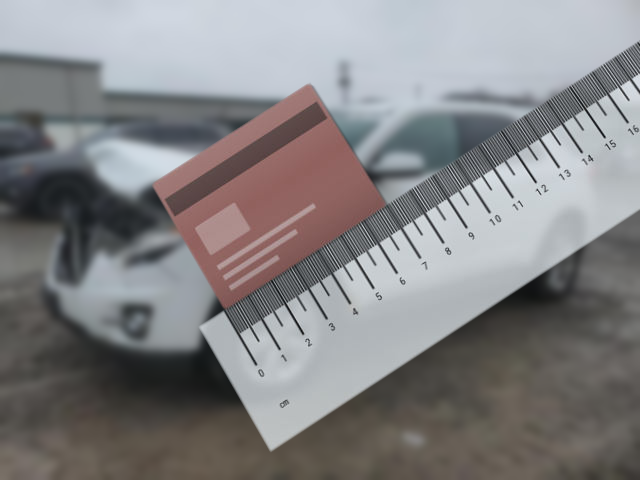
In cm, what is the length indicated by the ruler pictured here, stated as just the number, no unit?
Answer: 7
